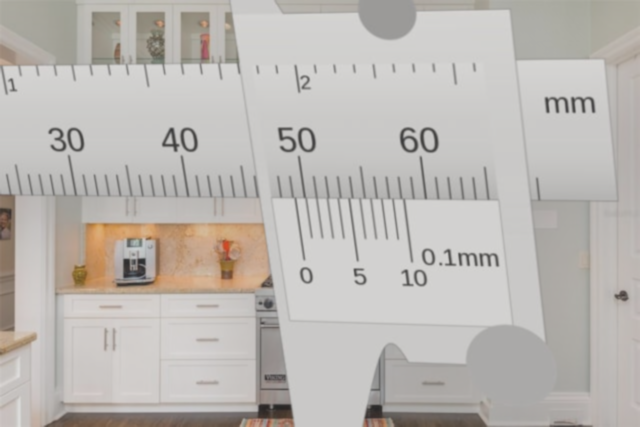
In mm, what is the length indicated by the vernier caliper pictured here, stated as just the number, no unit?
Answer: 49.2
